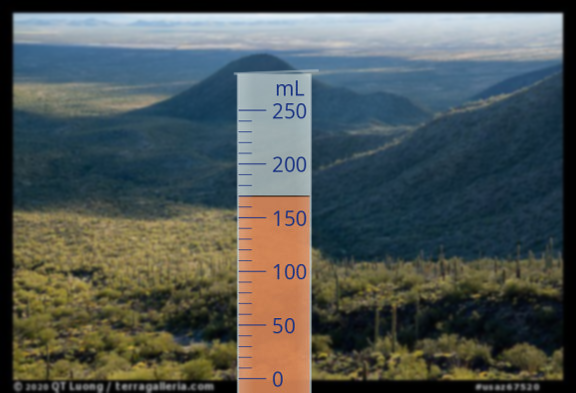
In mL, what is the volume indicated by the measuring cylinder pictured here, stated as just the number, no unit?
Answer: 170
